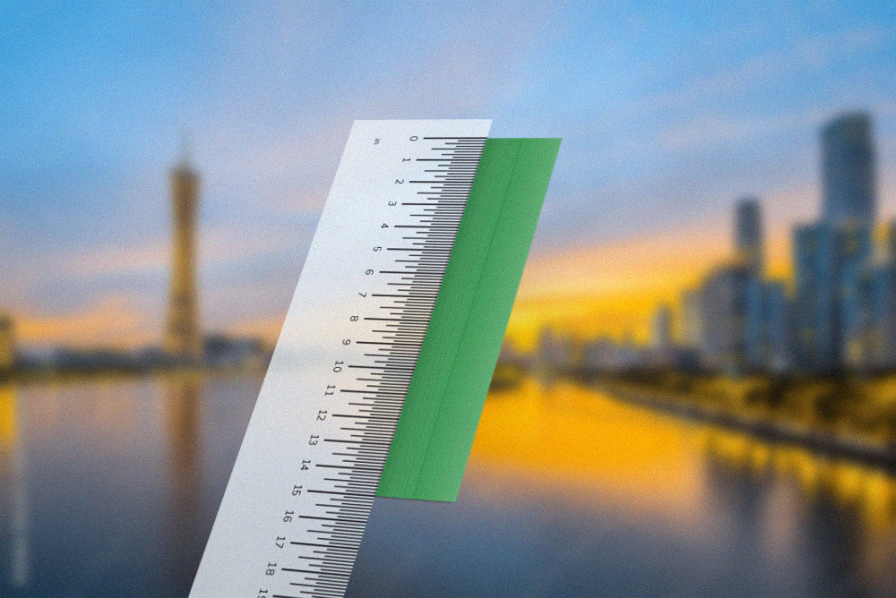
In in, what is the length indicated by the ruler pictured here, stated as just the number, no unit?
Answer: 15
